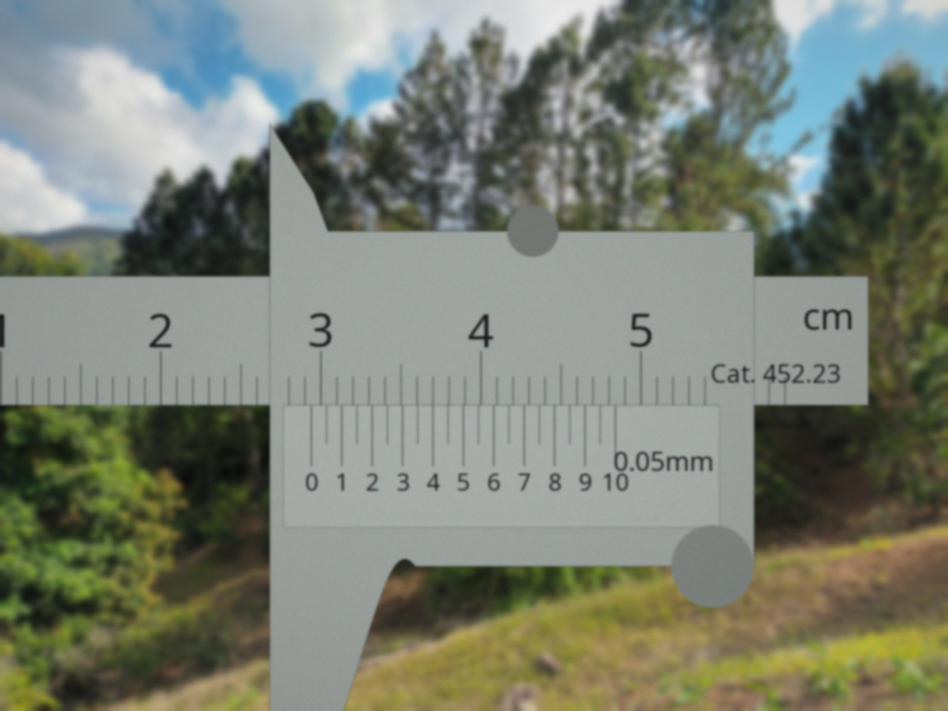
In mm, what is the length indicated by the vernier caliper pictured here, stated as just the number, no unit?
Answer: 29.4
